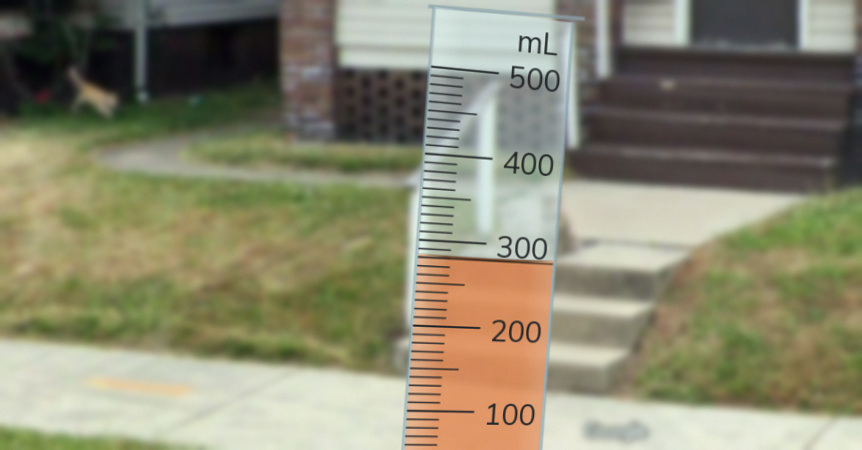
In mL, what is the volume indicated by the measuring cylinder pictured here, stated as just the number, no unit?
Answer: 280
